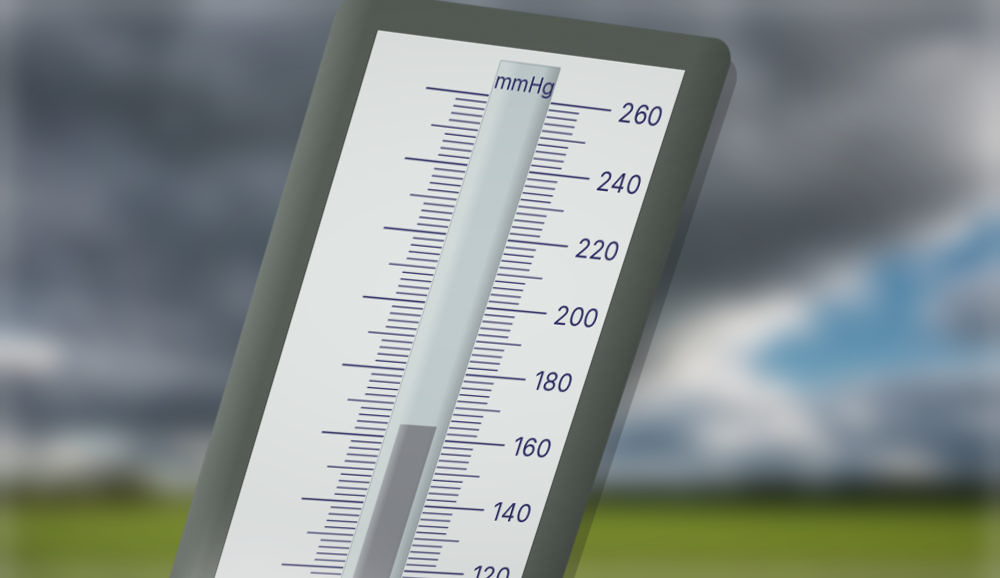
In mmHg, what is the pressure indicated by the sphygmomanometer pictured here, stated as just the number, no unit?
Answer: 164
